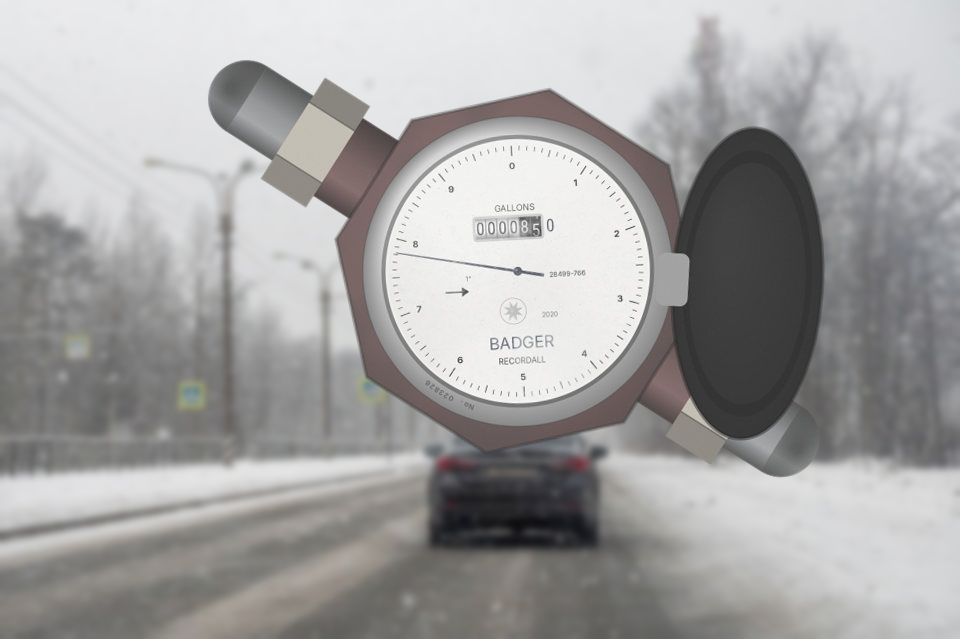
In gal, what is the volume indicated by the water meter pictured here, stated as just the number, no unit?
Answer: 847.8
